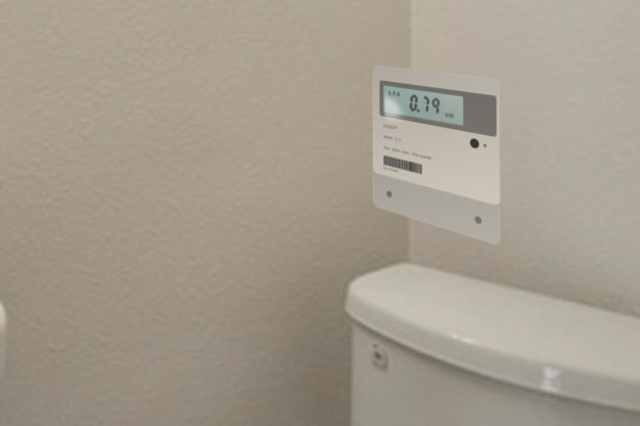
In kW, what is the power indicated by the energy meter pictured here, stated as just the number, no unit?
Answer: 0.79
